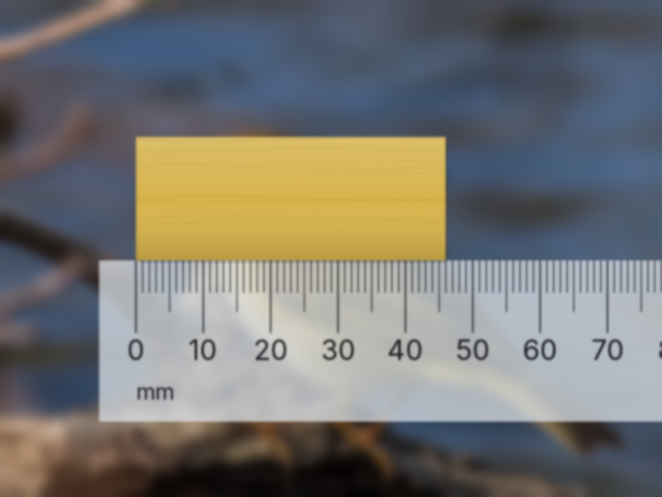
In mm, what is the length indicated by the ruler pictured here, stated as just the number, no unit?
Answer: 46
